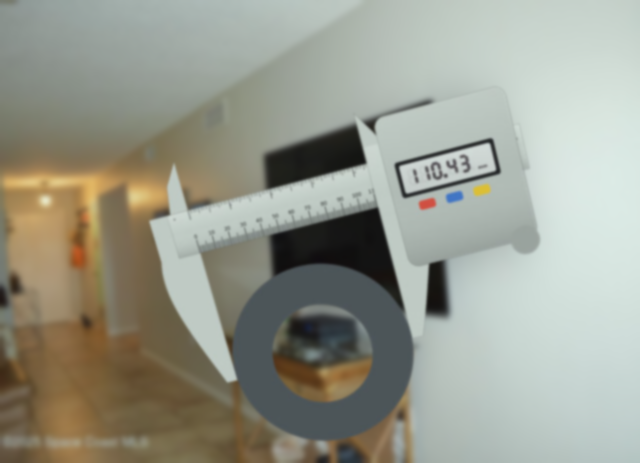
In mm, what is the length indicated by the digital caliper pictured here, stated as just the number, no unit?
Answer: 110.43
